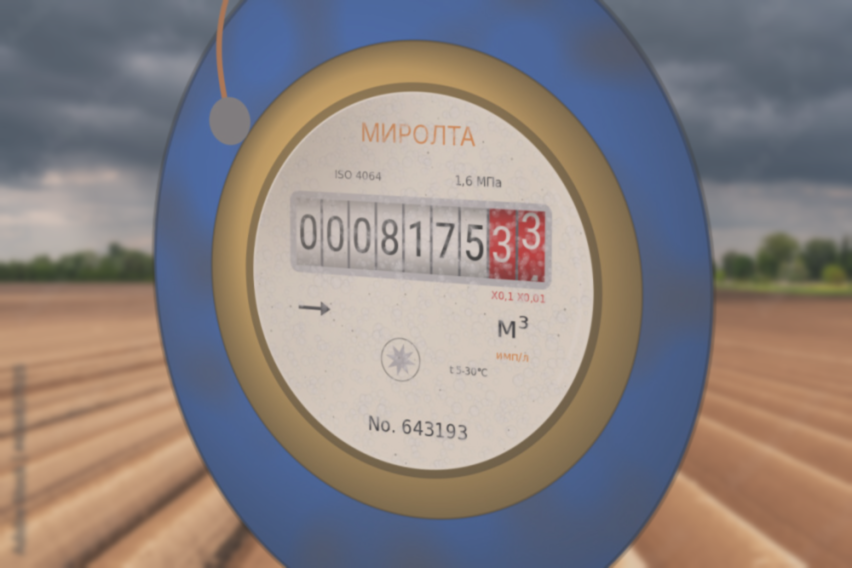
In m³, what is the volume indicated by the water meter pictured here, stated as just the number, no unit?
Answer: 8175.33
